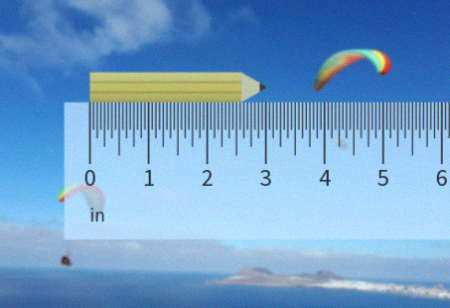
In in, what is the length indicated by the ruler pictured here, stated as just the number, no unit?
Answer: 3
